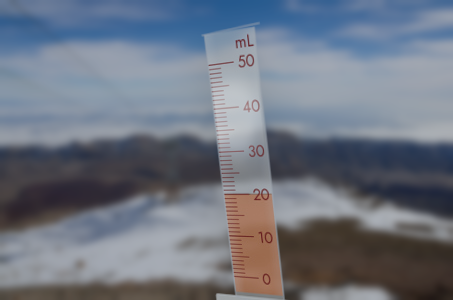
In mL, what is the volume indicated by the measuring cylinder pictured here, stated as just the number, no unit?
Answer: 20
